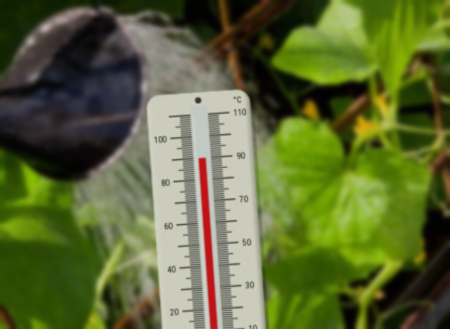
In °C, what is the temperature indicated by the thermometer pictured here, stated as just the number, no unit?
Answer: 90
